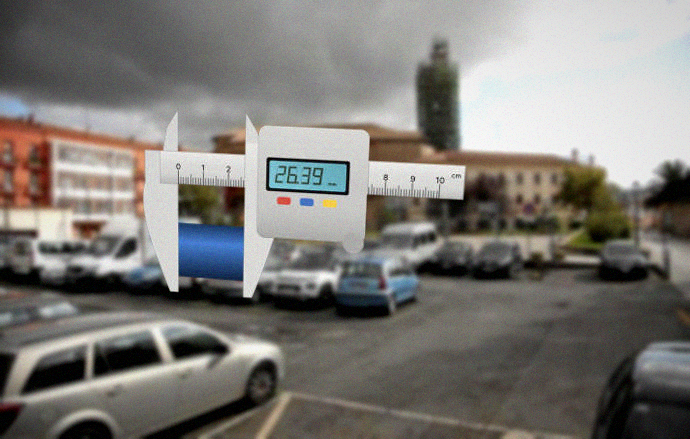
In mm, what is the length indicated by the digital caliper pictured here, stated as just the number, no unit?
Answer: 26.39
